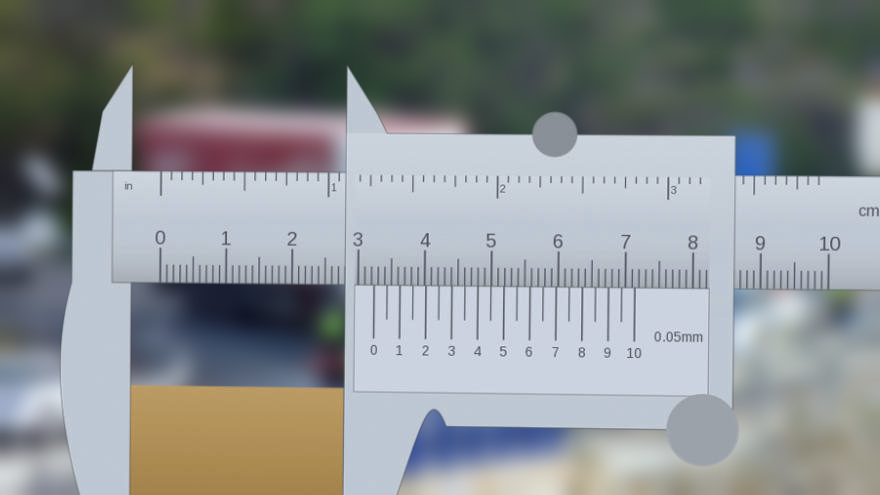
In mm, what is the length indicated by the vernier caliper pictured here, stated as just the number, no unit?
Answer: 32.4
